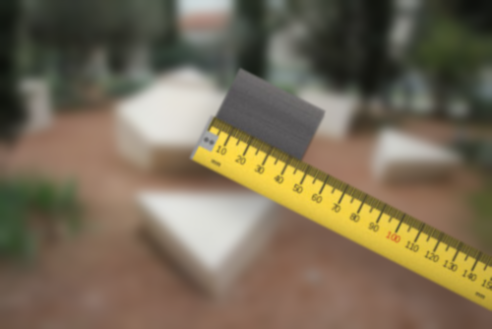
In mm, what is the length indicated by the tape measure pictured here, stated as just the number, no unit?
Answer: 45
